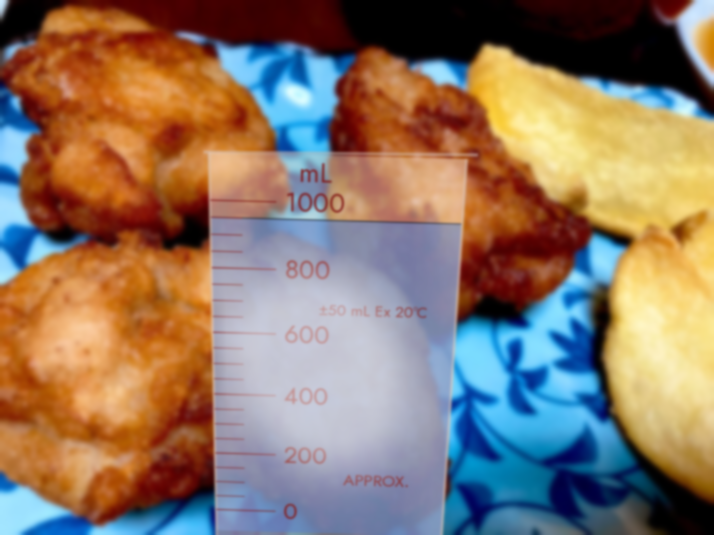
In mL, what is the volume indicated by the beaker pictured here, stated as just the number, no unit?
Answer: 950
